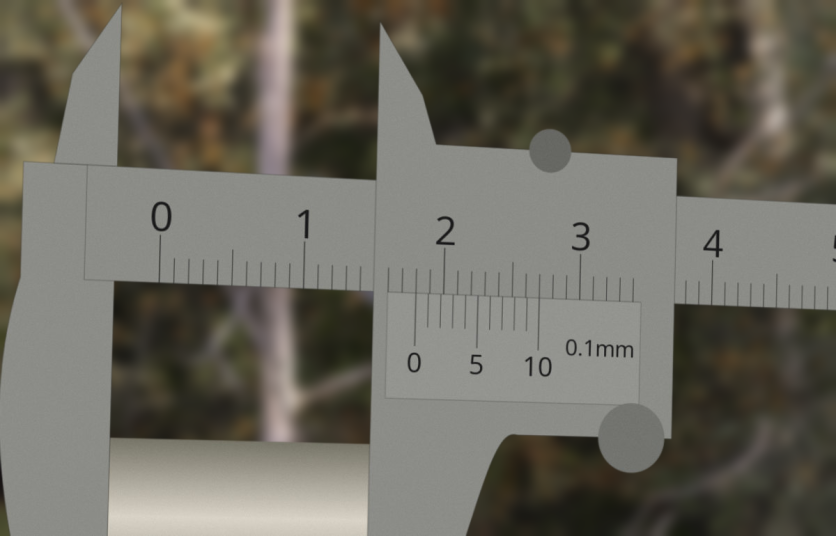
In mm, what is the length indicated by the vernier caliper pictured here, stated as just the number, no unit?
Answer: 18.0
